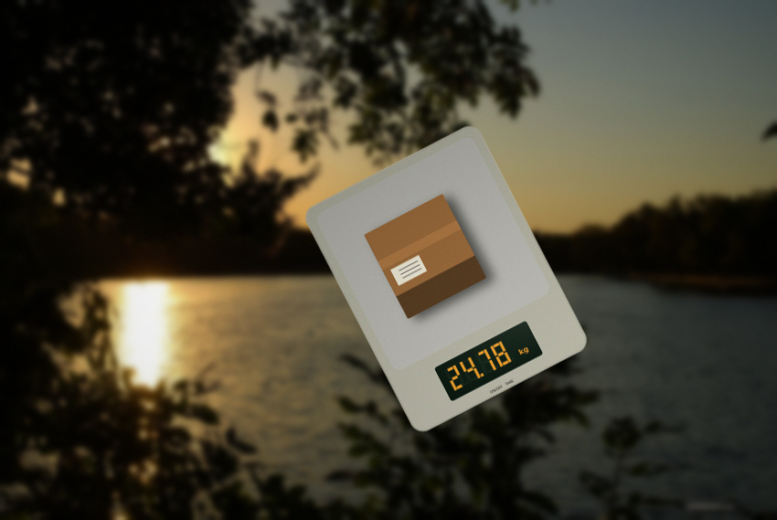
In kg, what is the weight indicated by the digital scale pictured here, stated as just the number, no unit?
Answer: 24.78
